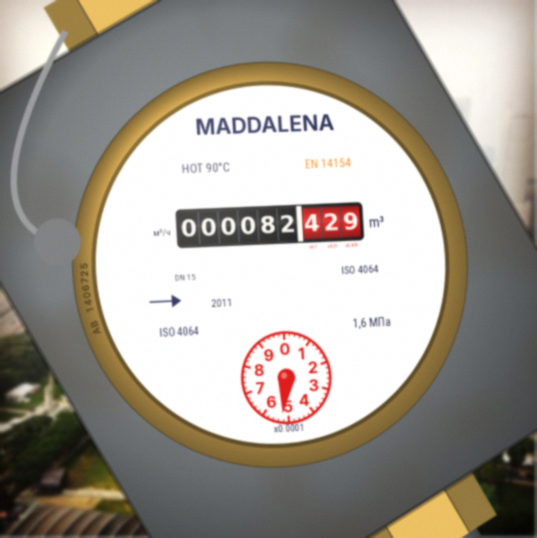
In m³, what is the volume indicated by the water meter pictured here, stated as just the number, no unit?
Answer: 82.4295
